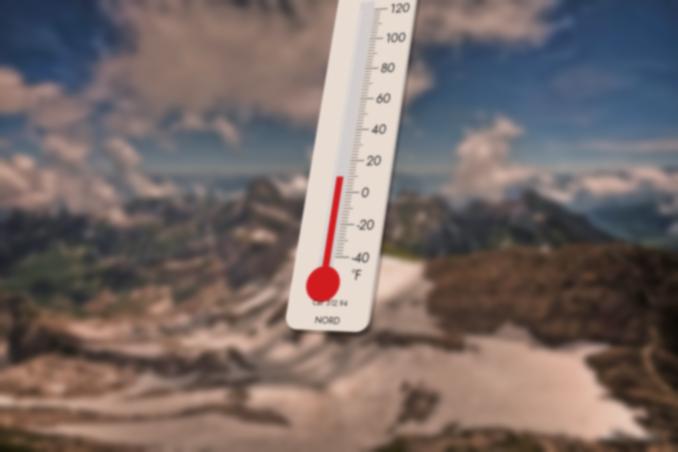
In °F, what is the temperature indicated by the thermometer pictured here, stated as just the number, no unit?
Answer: 10
